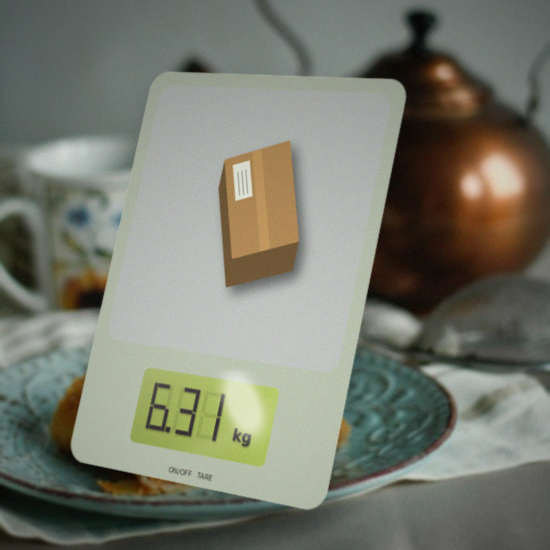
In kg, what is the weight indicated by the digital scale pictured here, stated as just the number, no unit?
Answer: 6.31
